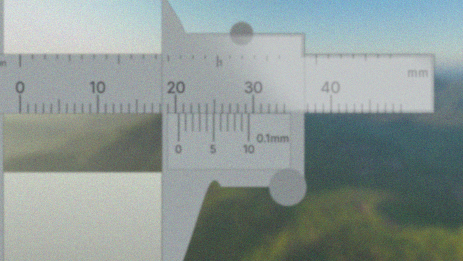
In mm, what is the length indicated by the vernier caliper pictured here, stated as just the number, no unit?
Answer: 20.4
